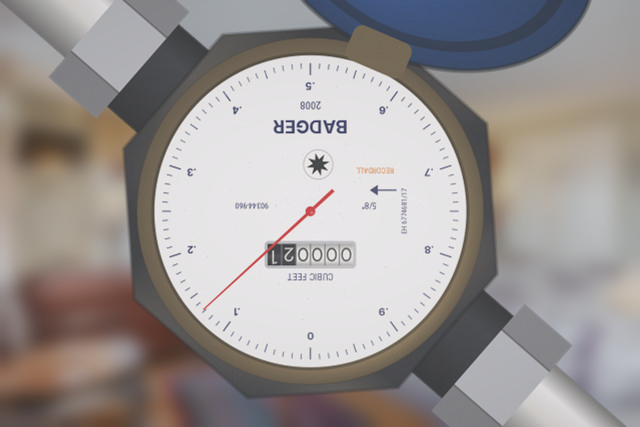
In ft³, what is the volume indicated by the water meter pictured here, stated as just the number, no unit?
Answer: 21.13
